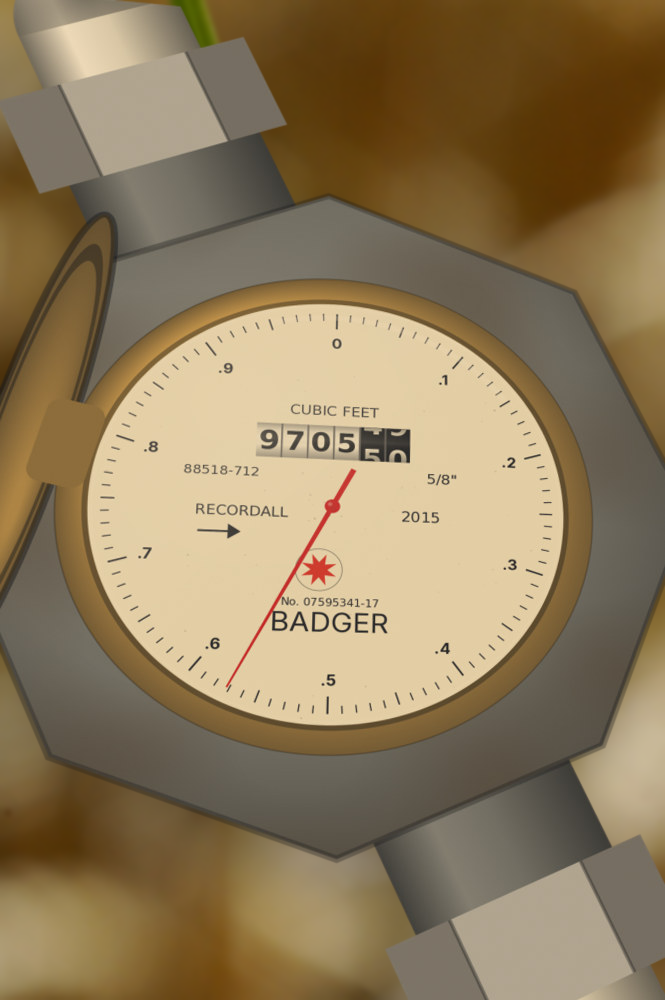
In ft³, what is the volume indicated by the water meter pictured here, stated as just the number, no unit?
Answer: 970549.57
